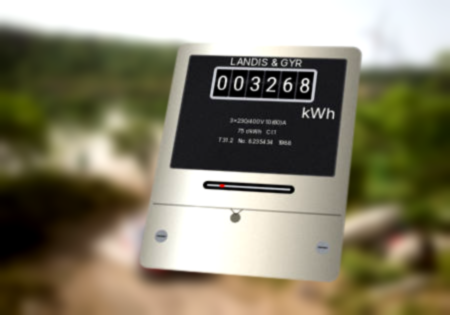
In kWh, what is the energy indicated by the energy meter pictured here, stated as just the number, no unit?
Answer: 3268
